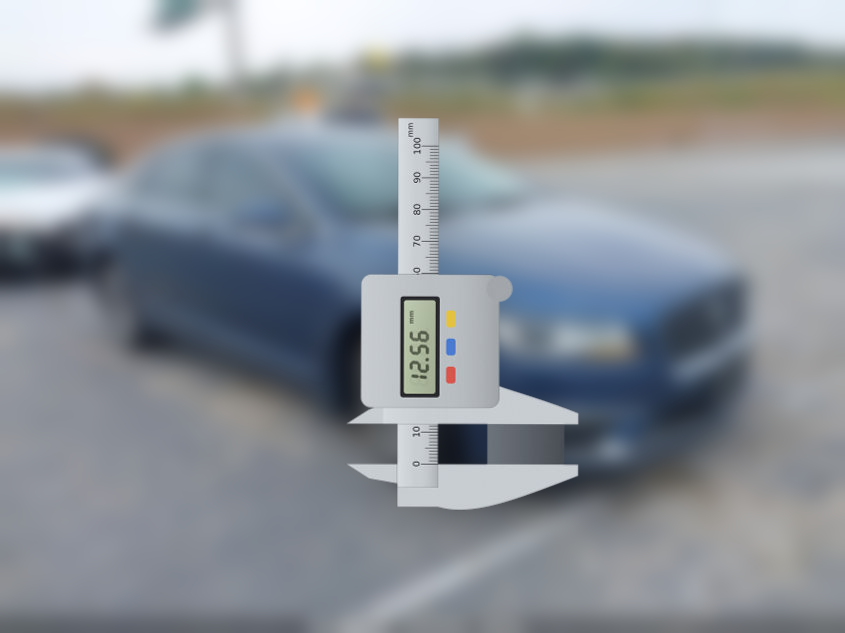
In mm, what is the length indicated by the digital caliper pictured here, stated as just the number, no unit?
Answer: 12.56
